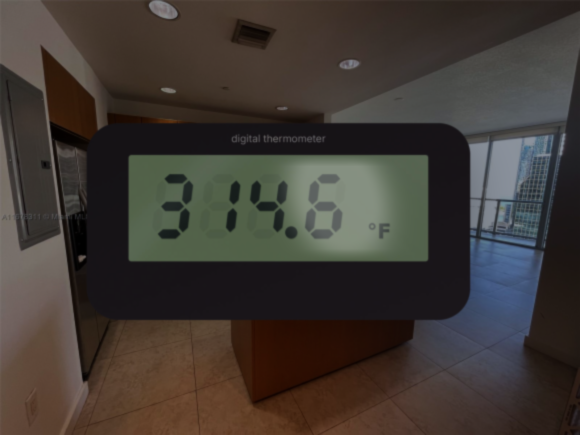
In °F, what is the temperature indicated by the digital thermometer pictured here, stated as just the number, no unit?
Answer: 314.6
